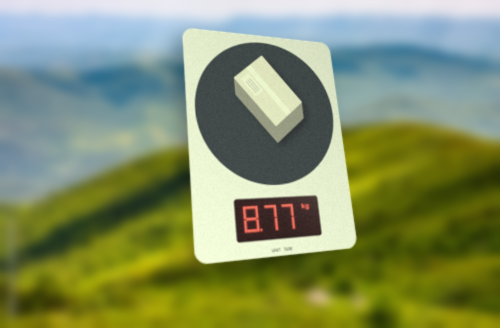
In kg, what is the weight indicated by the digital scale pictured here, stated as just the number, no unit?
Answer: 8.77
